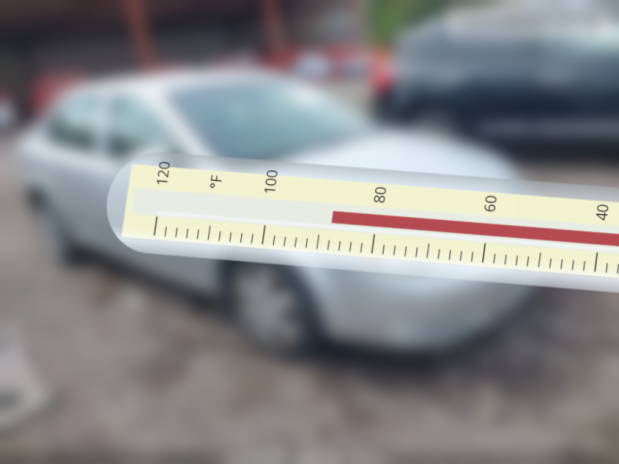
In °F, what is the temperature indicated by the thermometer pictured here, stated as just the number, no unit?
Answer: 88
